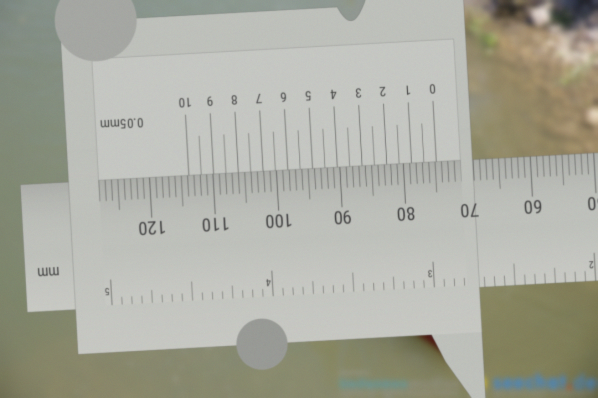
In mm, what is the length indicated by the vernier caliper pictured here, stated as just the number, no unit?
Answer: 74.8
